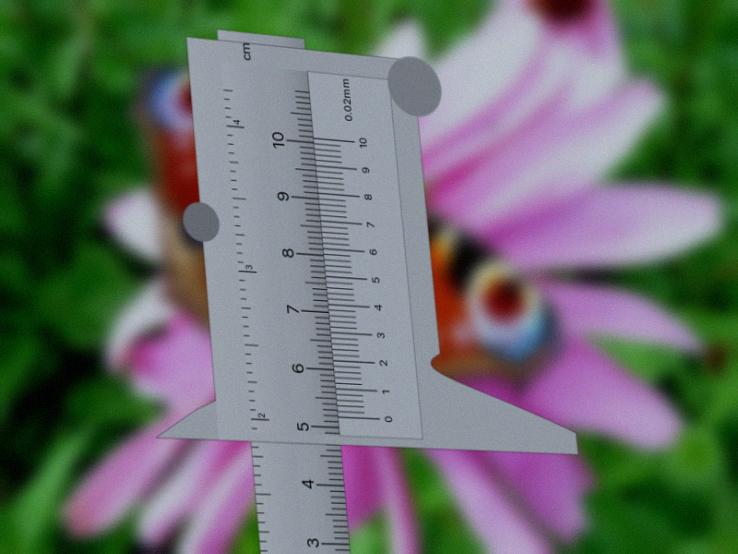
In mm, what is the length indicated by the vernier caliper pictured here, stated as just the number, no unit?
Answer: 51.8
